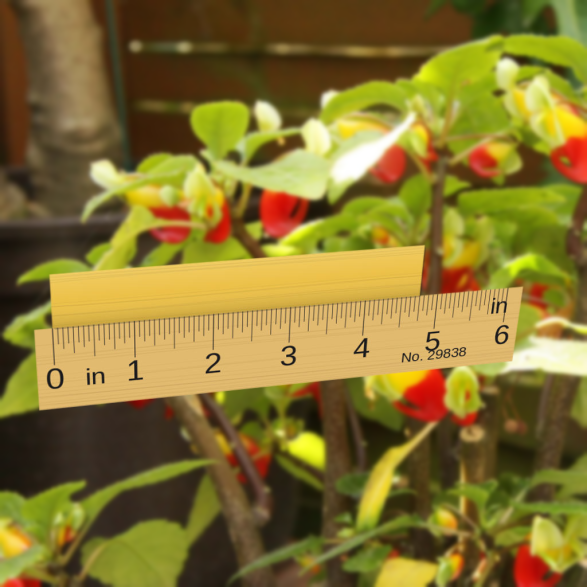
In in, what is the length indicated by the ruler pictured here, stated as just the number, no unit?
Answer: 4.75
